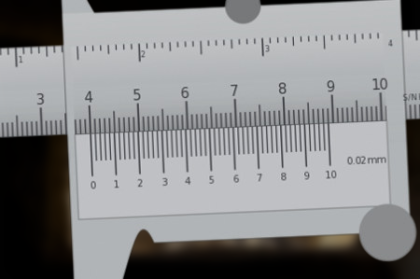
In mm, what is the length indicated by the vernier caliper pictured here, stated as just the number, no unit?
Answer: 40.0
